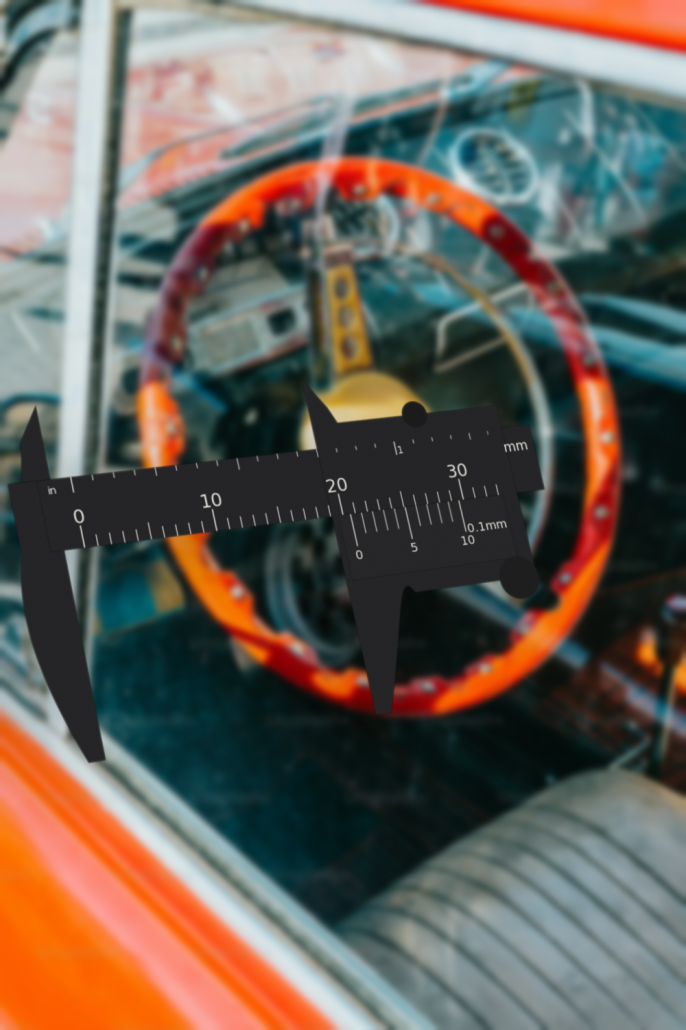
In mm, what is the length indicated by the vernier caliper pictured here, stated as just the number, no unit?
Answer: 20.6
